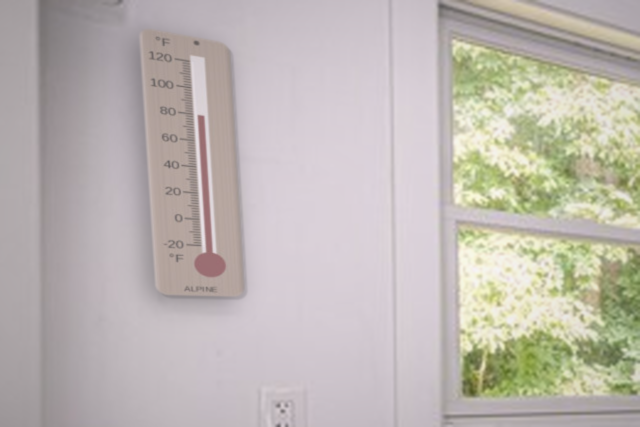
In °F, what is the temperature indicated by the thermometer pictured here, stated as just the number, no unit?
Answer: 80
